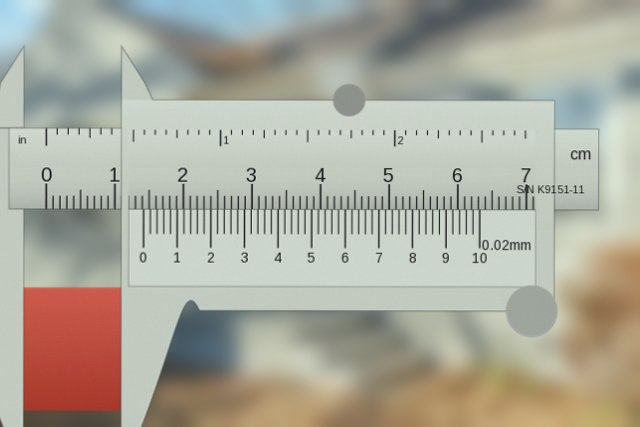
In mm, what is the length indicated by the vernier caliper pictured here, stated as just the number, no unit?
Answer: 14.2
